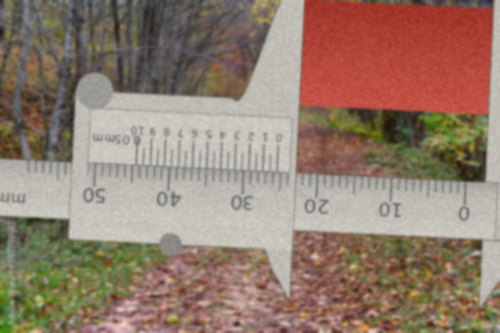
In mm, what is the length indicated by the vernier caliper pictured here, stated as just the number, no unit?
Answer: 25.5
